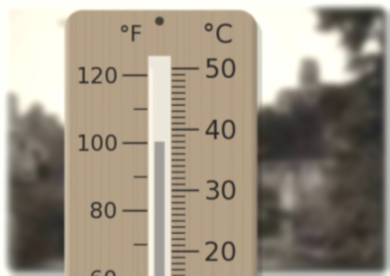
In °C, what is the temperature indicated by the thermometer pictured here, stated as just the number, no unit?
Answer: 38
